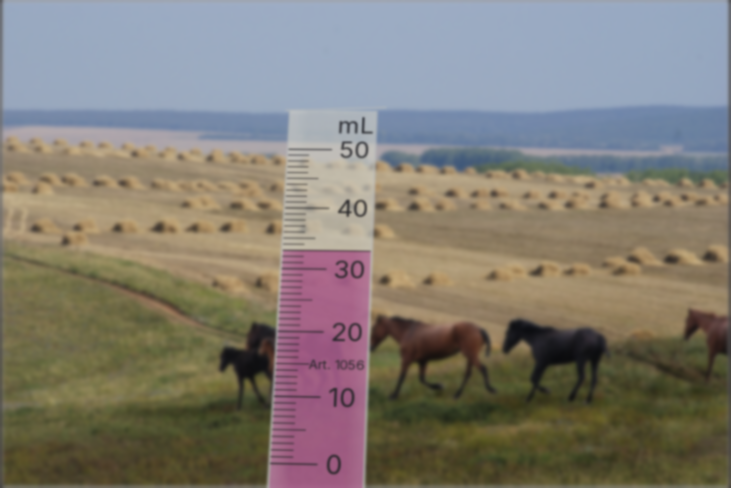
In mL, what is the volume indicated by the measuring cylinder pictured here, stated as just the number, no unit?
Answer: 33
